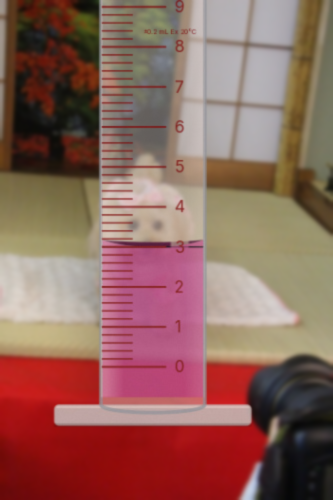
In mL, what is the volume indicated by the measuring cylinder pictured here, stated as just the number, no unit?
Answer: 3
